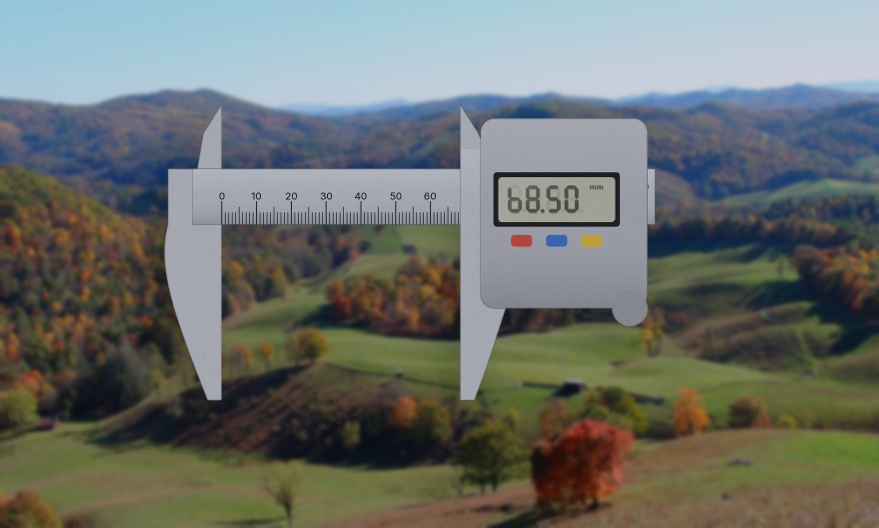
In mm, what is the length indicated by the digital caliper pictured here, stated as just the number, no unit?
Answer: 68.50
